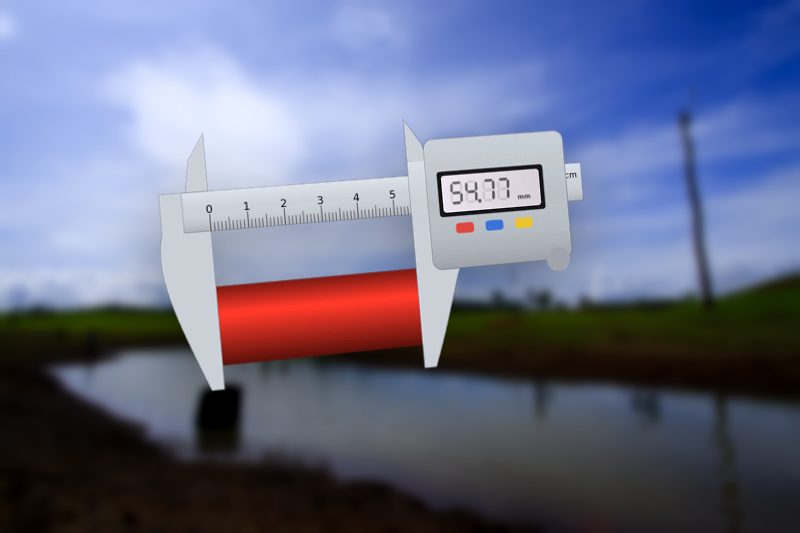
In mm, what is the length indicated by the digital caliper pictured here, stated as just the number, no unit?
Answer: 54.77
